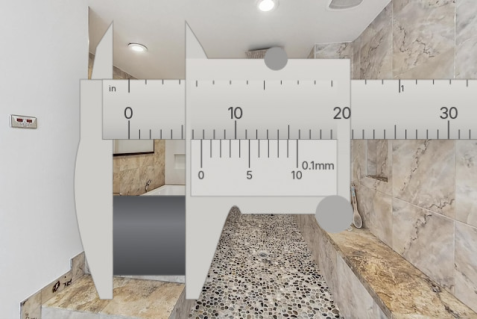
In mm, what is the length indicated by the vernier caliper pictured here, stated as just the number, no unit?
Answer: 6.8
